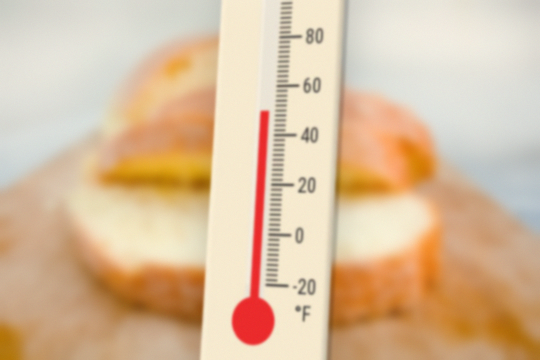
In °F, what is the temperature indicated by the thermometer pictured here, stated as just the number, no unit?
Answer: 50
